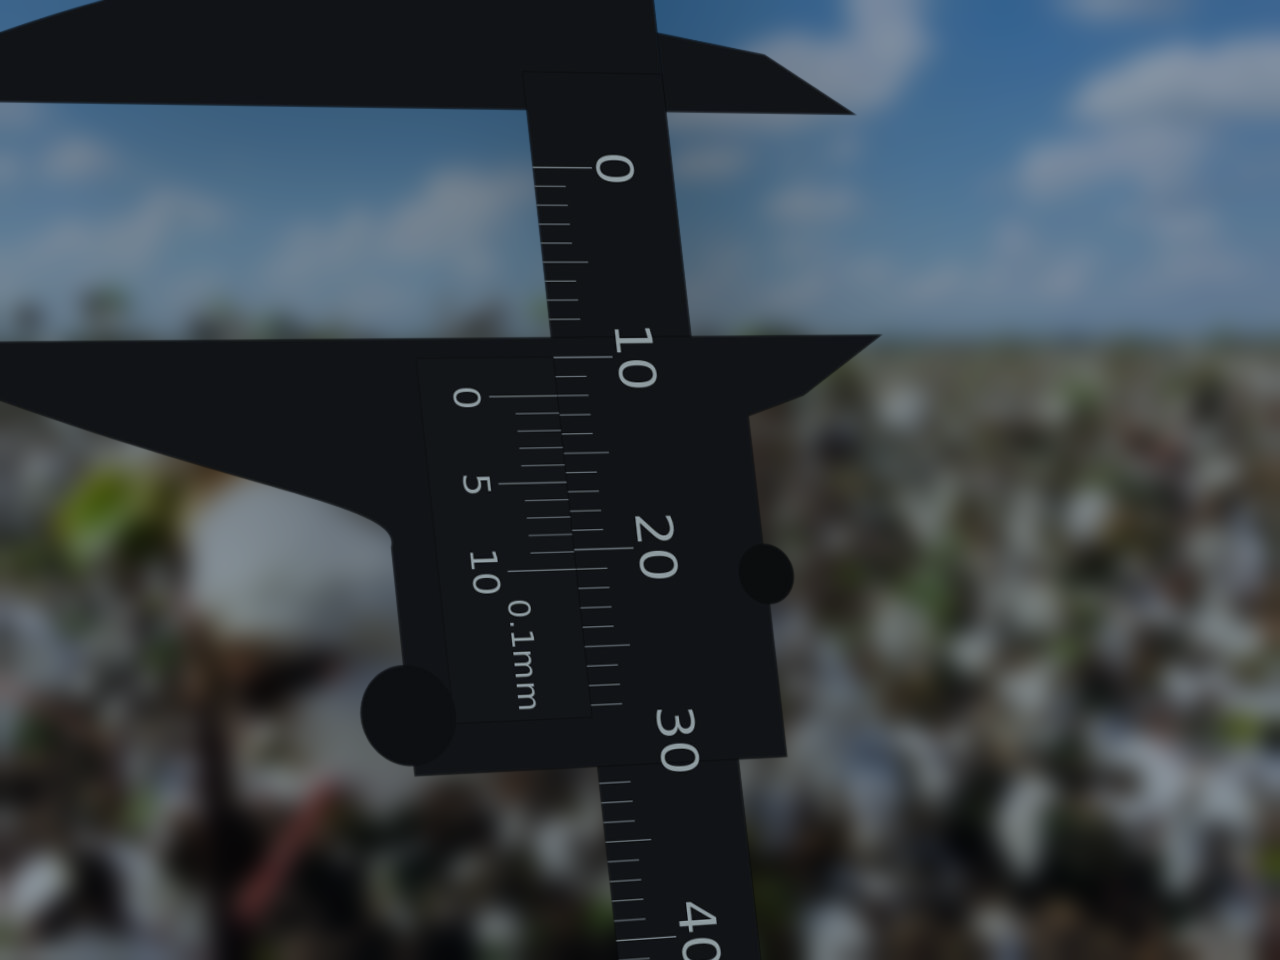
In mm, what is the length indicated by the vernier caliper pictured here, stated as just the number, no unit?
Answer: 12.0
